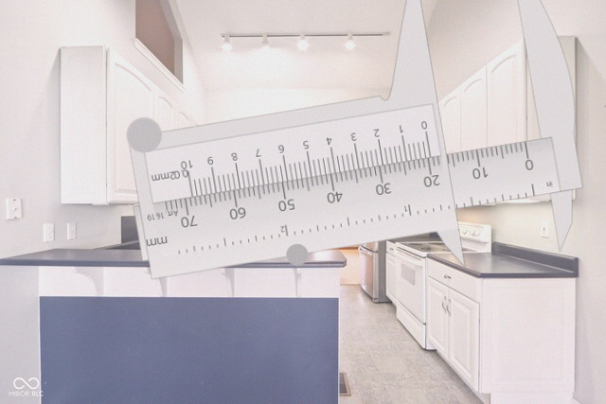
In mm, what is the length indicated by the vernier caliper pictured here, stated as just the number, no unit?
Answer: 19.5
